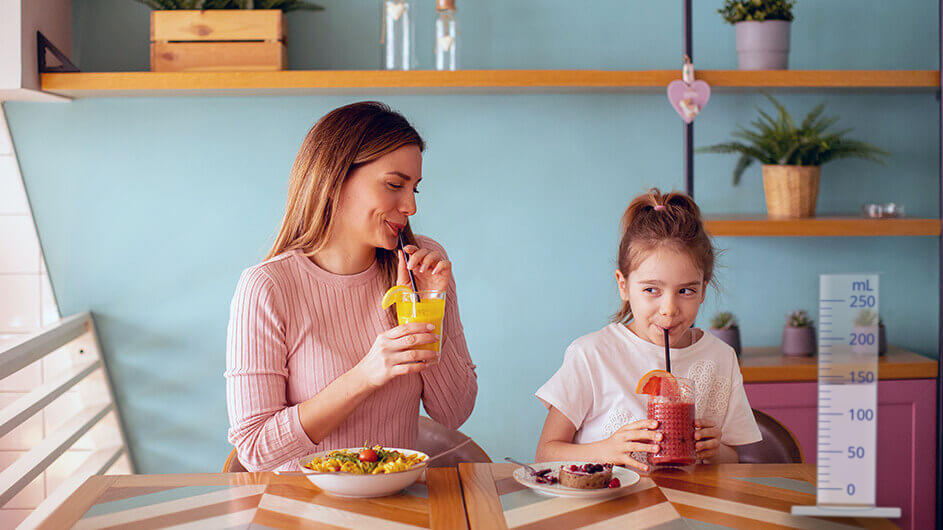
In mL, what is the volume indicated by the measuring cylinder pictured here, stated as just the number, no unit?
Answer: 140
